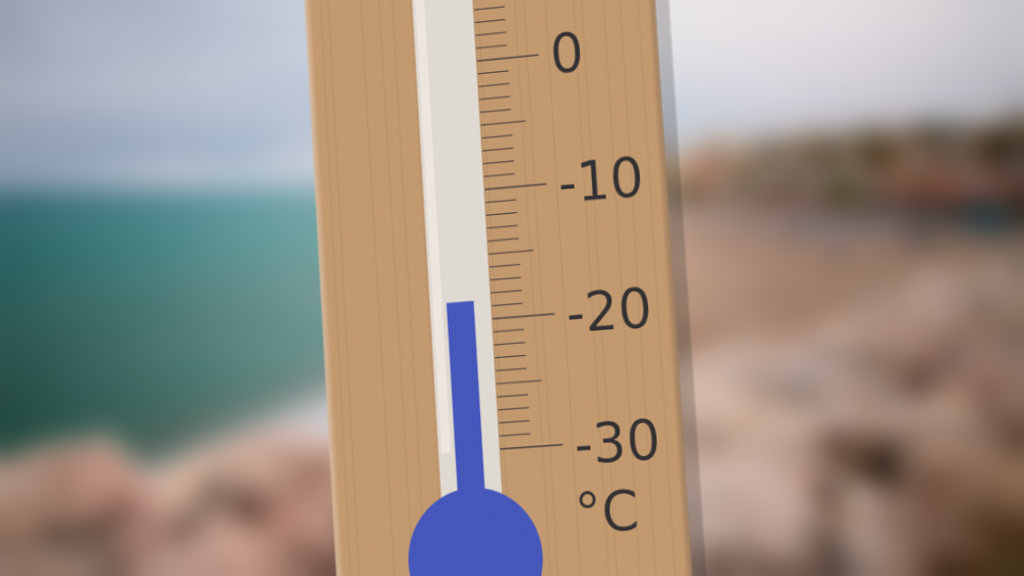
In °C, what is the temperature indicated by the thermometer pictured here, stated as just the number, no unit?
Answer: -18.5
